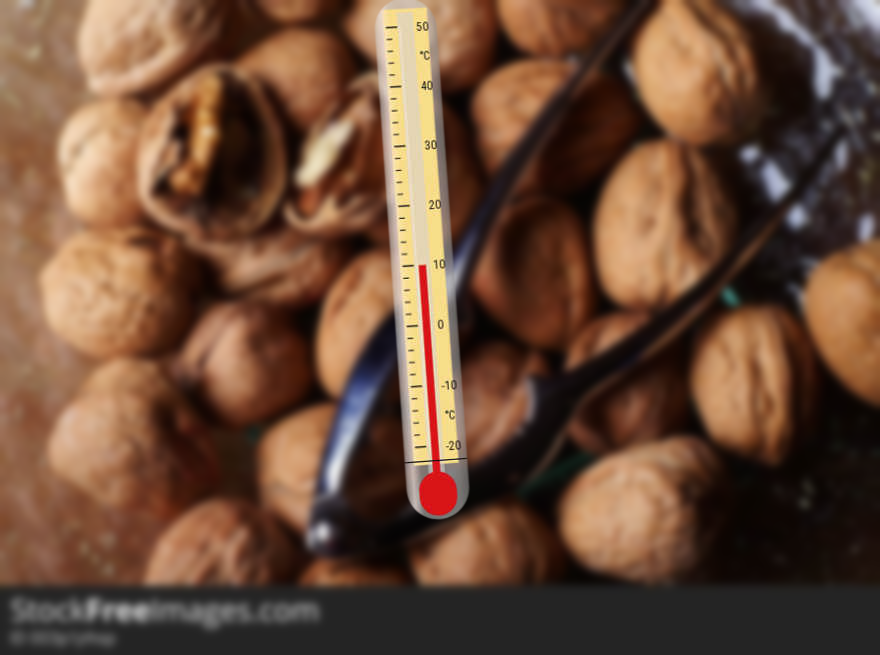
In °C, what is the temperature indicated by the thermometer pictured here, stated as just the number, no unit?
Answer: 10
